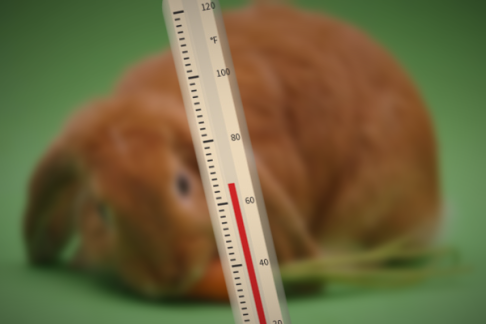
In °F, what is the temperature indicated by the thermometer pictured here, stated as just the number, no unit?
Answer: 66
